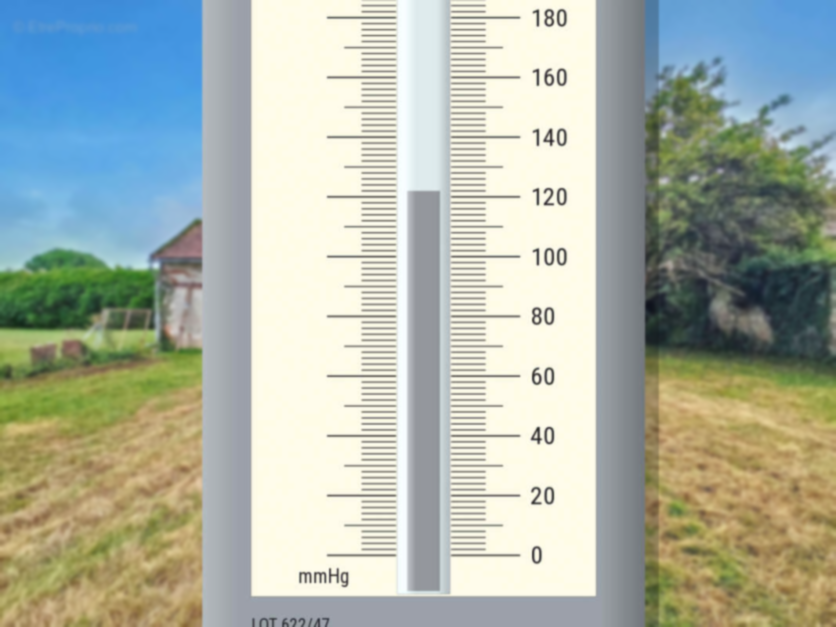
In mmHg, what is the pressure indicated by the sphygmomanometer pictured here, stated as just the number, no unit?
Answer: 122
